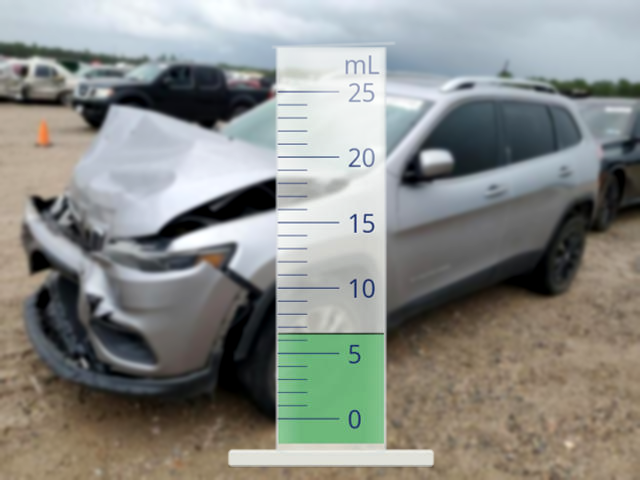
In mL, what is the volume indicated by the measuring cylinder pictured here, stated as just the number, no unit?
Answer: 6.5
